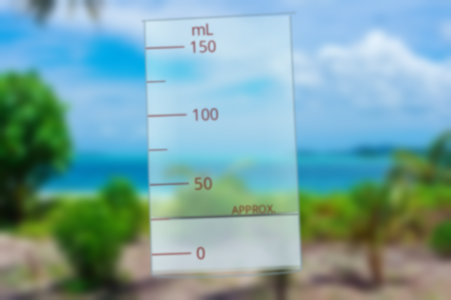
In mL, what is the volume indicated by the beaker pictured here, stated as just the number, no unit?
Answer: 25
